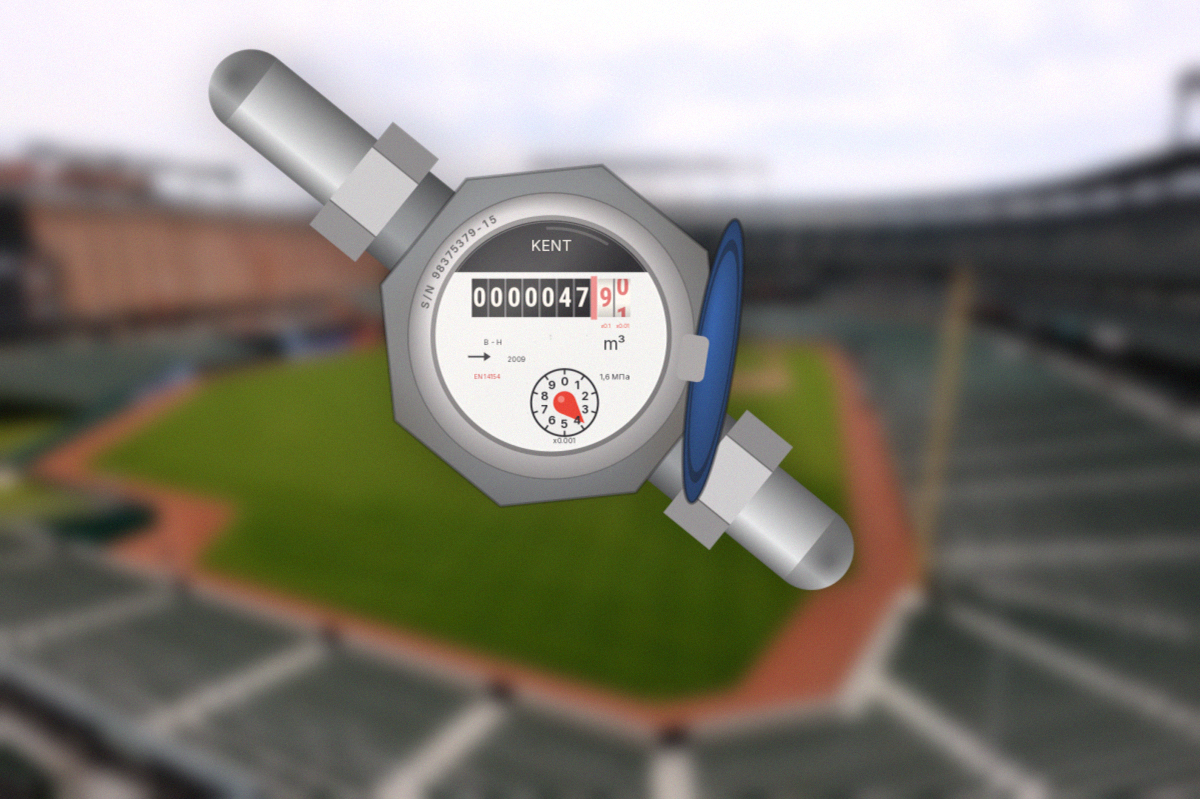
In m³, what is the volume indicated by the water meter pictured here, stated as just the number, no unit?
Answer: 47.903
